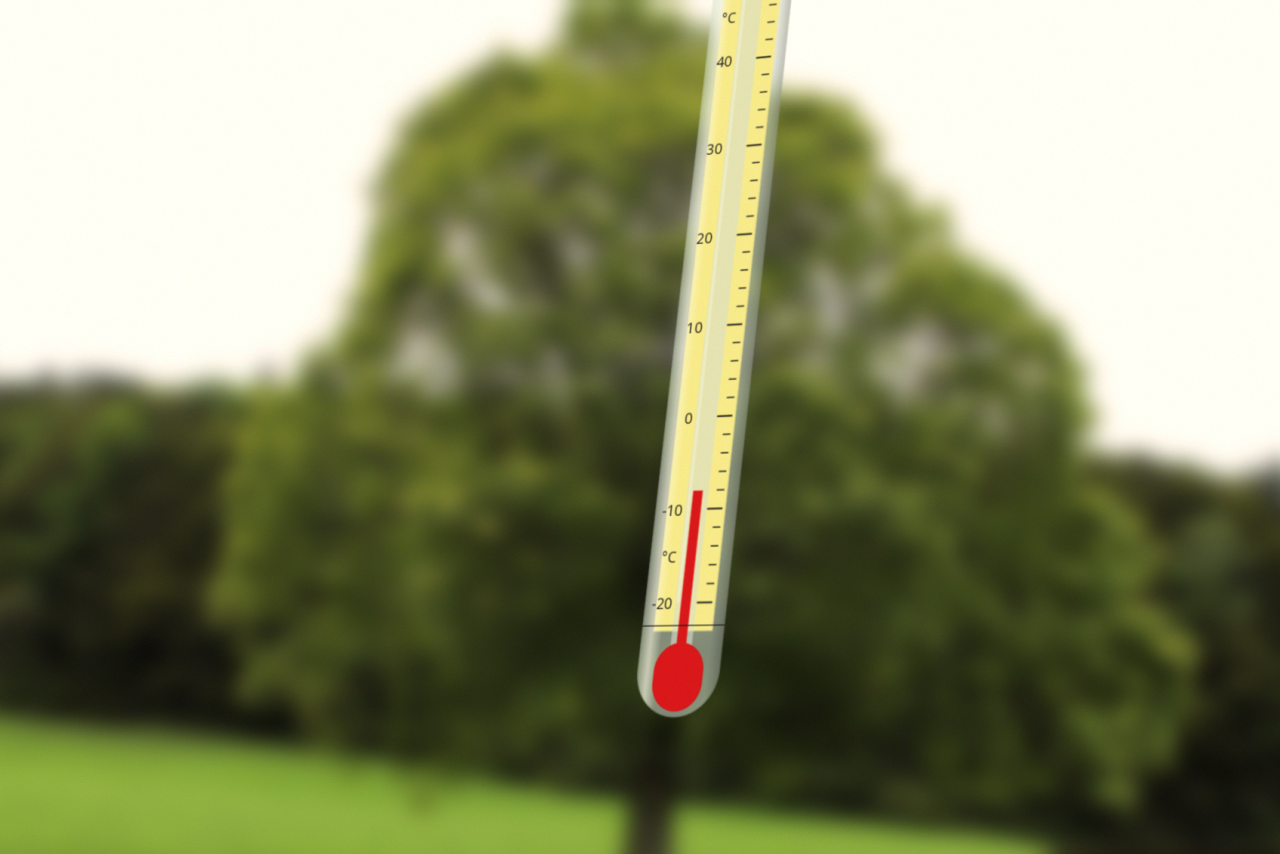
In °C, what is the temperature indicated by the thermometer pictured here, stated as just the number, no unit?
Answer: -8
